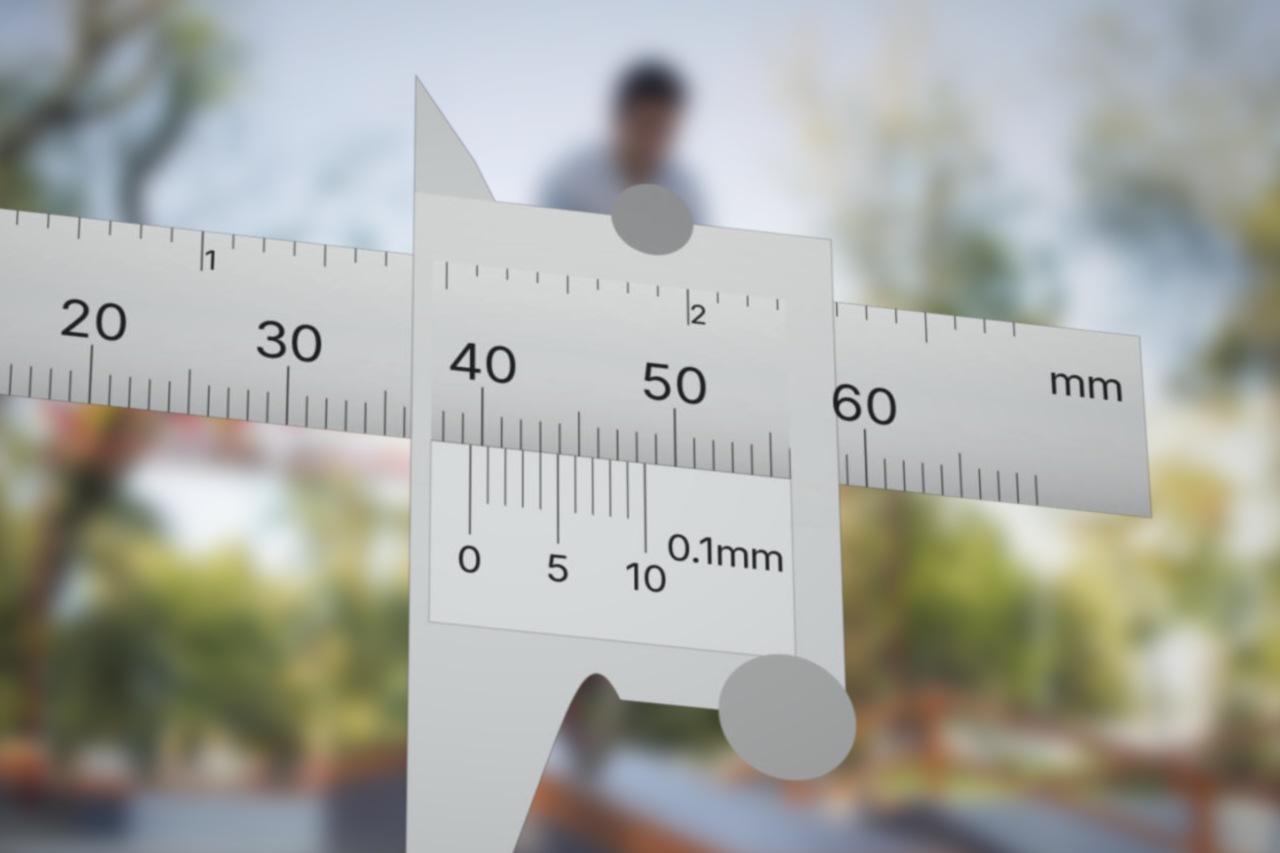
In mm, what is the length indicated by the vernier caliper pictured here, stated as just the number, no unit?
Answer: 39.4
